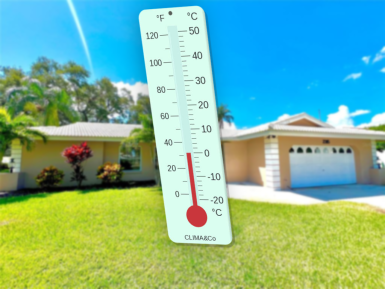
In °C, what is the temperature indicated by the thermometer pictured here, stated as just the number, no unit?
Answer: 0
